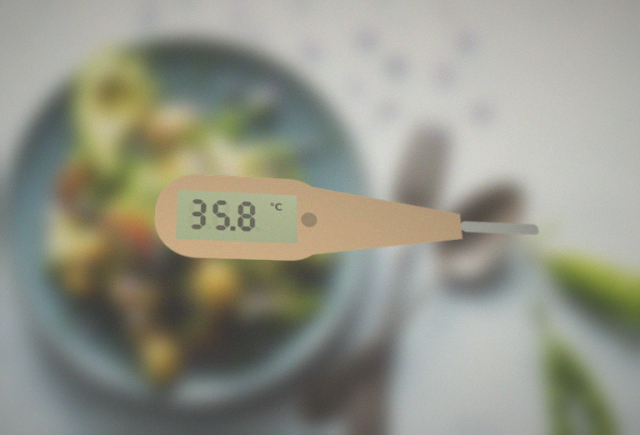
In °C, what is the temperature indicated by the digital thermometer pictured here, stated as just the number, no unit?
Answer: 35.8
